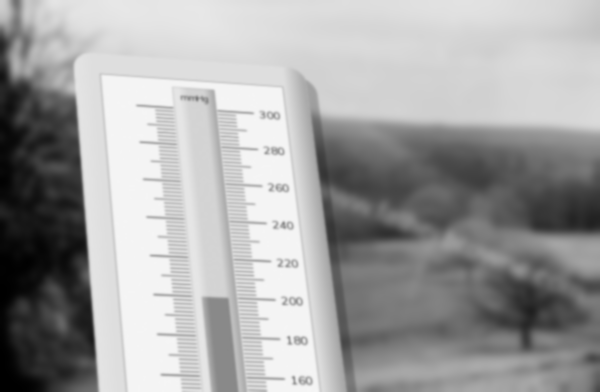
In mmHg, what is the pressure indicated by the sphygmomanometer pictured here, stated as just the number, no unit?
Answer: 200
